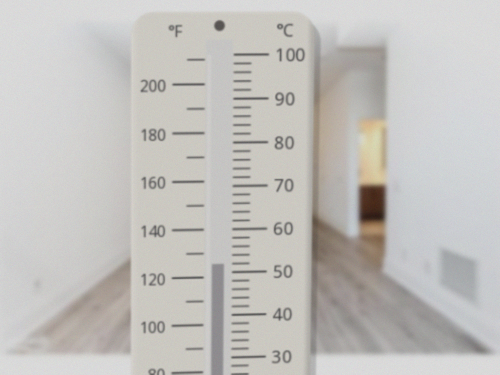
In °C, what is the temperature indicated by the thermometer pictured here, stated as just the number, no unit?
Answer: 52
